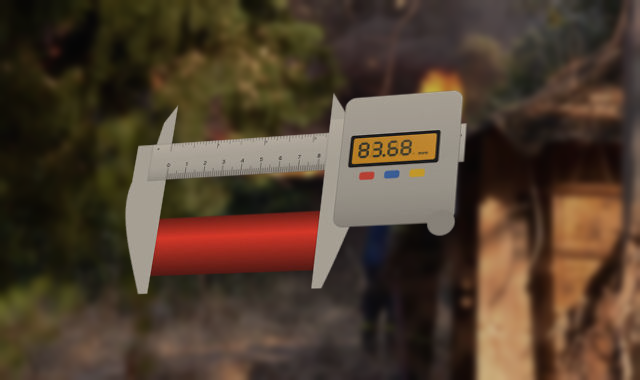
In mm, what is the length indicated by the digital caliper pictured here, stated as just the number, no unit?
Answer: 83.68
